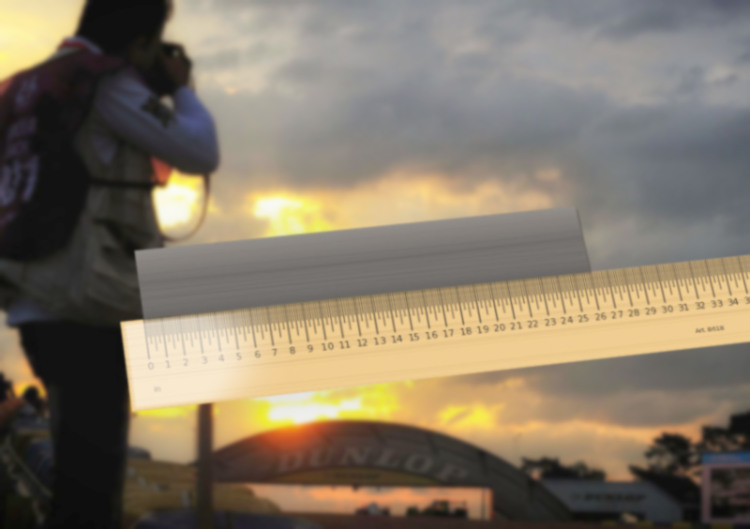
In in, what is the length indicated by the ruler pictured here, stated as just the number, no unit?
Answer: 26
